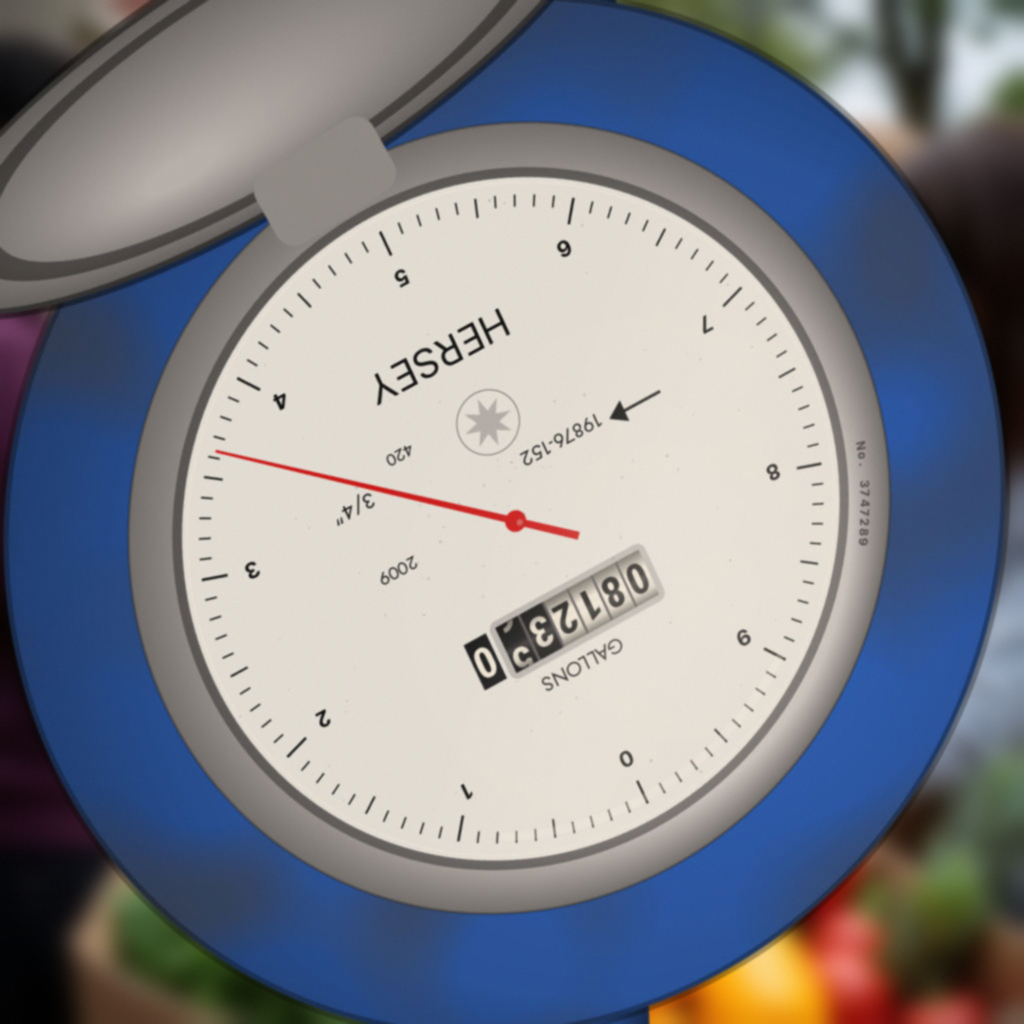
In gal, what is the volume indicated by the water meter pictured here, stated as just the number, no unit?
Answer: 812353.6
